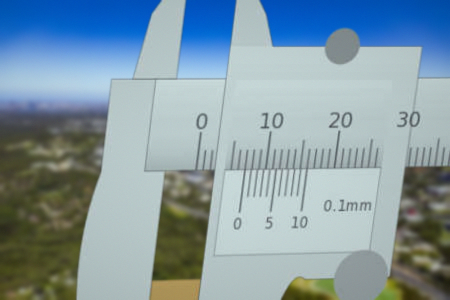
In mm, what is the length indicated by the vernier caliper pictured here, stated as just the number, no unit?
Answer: 7.0
